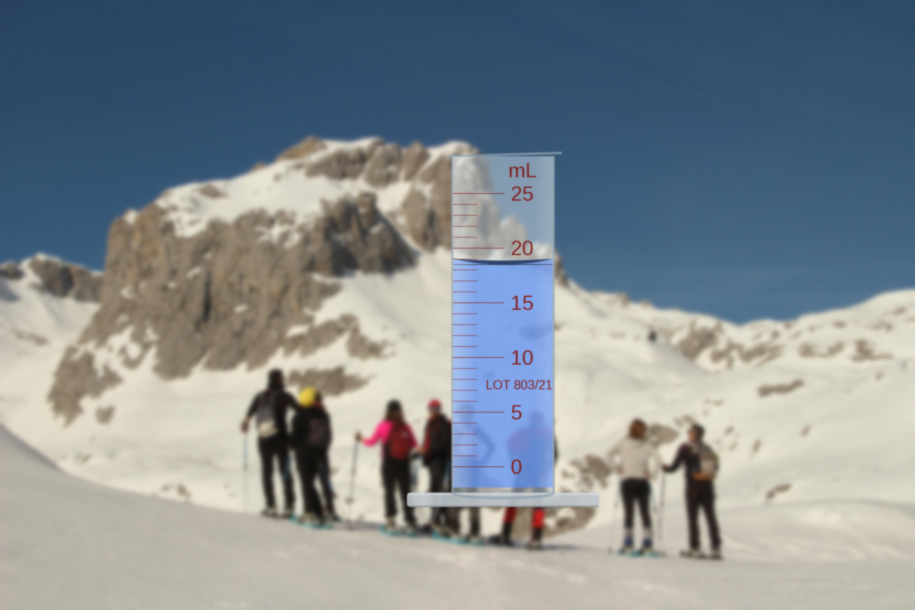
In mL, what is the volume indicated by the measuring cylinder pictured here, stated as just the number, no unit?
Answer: 18.5
